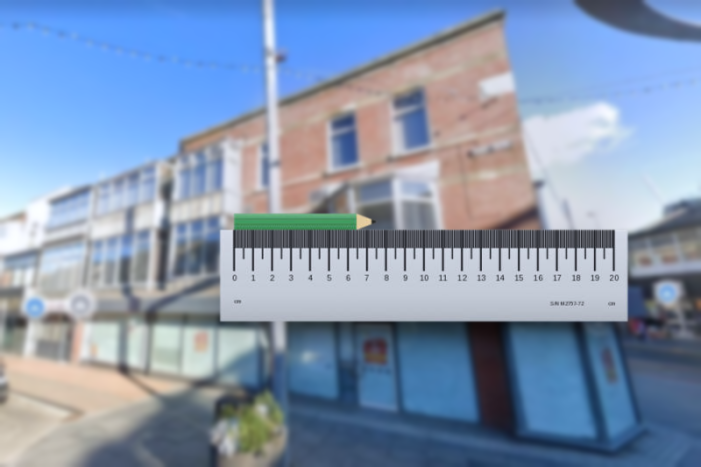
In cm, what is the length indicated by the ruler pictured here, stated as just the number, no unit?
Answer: 7.5
